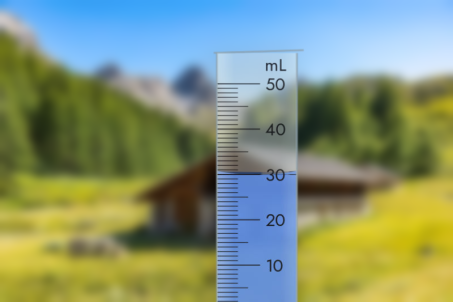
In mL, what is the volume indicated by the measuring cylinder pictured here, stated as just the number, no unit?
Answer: 30
